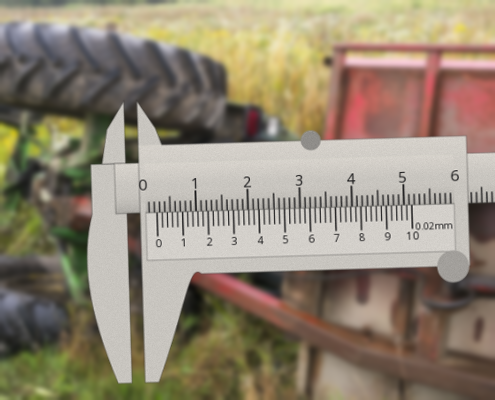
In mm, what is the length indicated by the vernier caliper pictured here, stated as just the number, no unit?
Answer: 2.5
